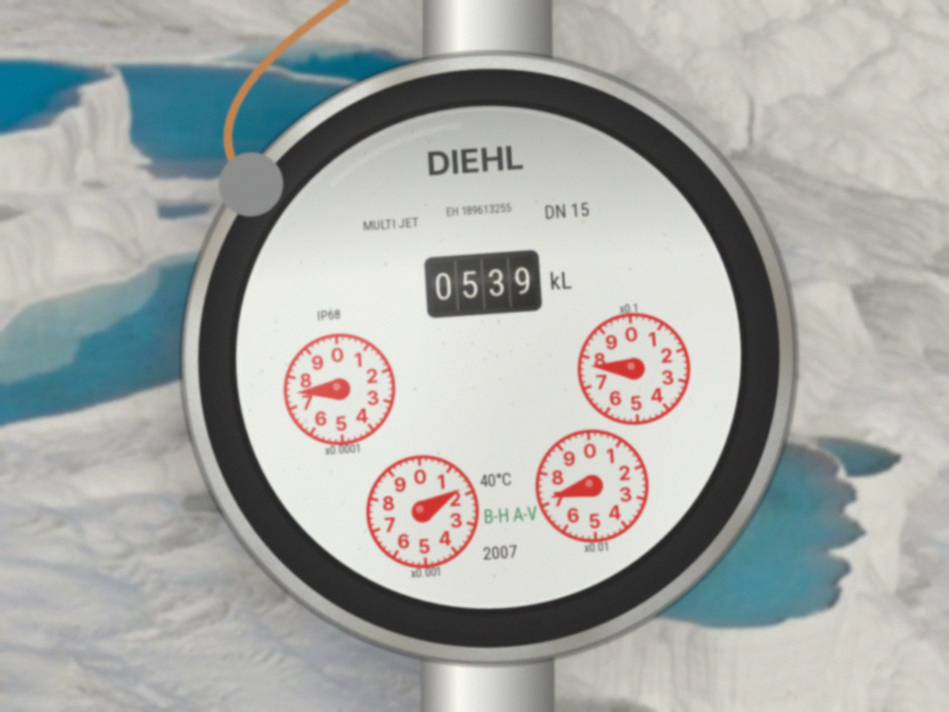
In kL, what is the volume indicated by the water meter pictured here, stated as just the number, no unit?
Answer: 539.7717
